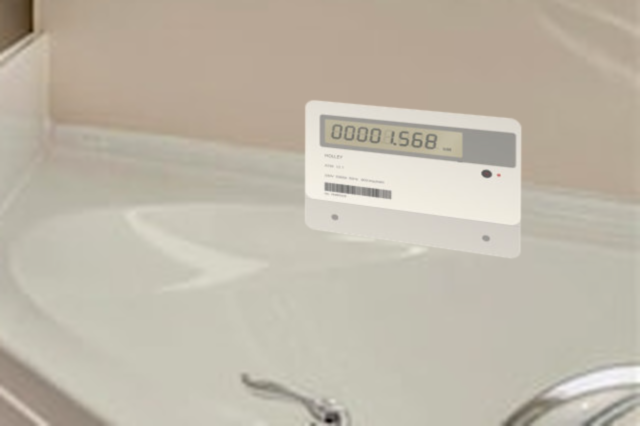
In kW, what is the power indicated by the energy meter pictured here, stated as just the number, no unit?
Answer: 1.568
